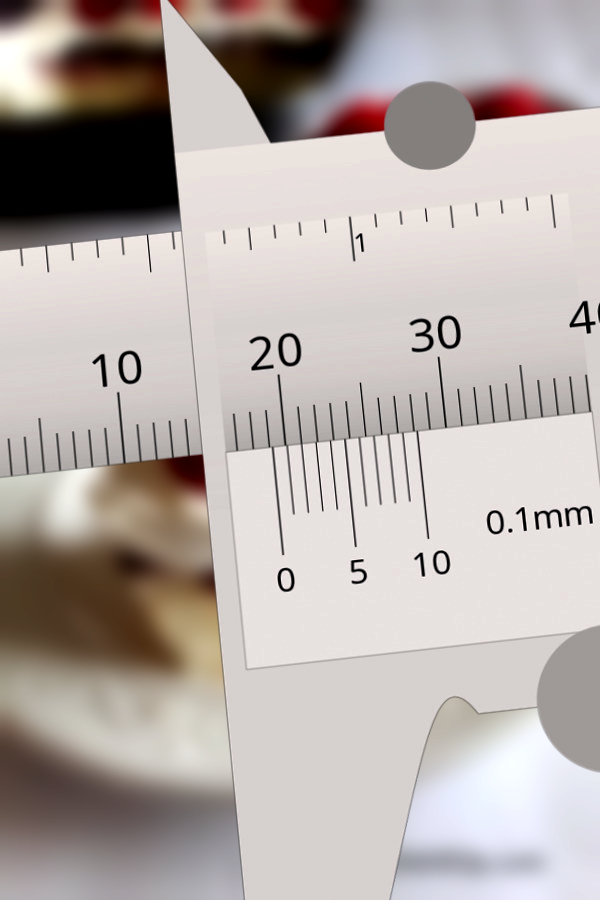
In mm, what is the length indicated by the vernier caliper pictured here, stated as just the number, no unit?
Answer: 19.2
